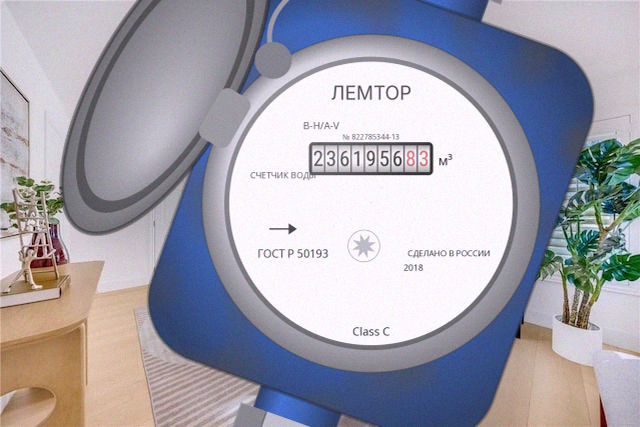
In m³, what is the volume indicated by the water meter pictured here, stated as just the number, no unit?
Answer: 2361956.83
